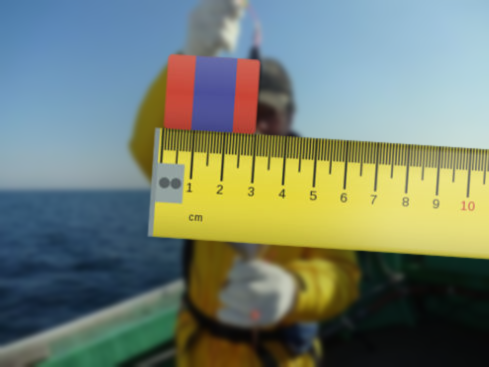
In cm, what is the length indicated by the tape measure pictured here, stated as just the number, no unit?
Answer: 3
